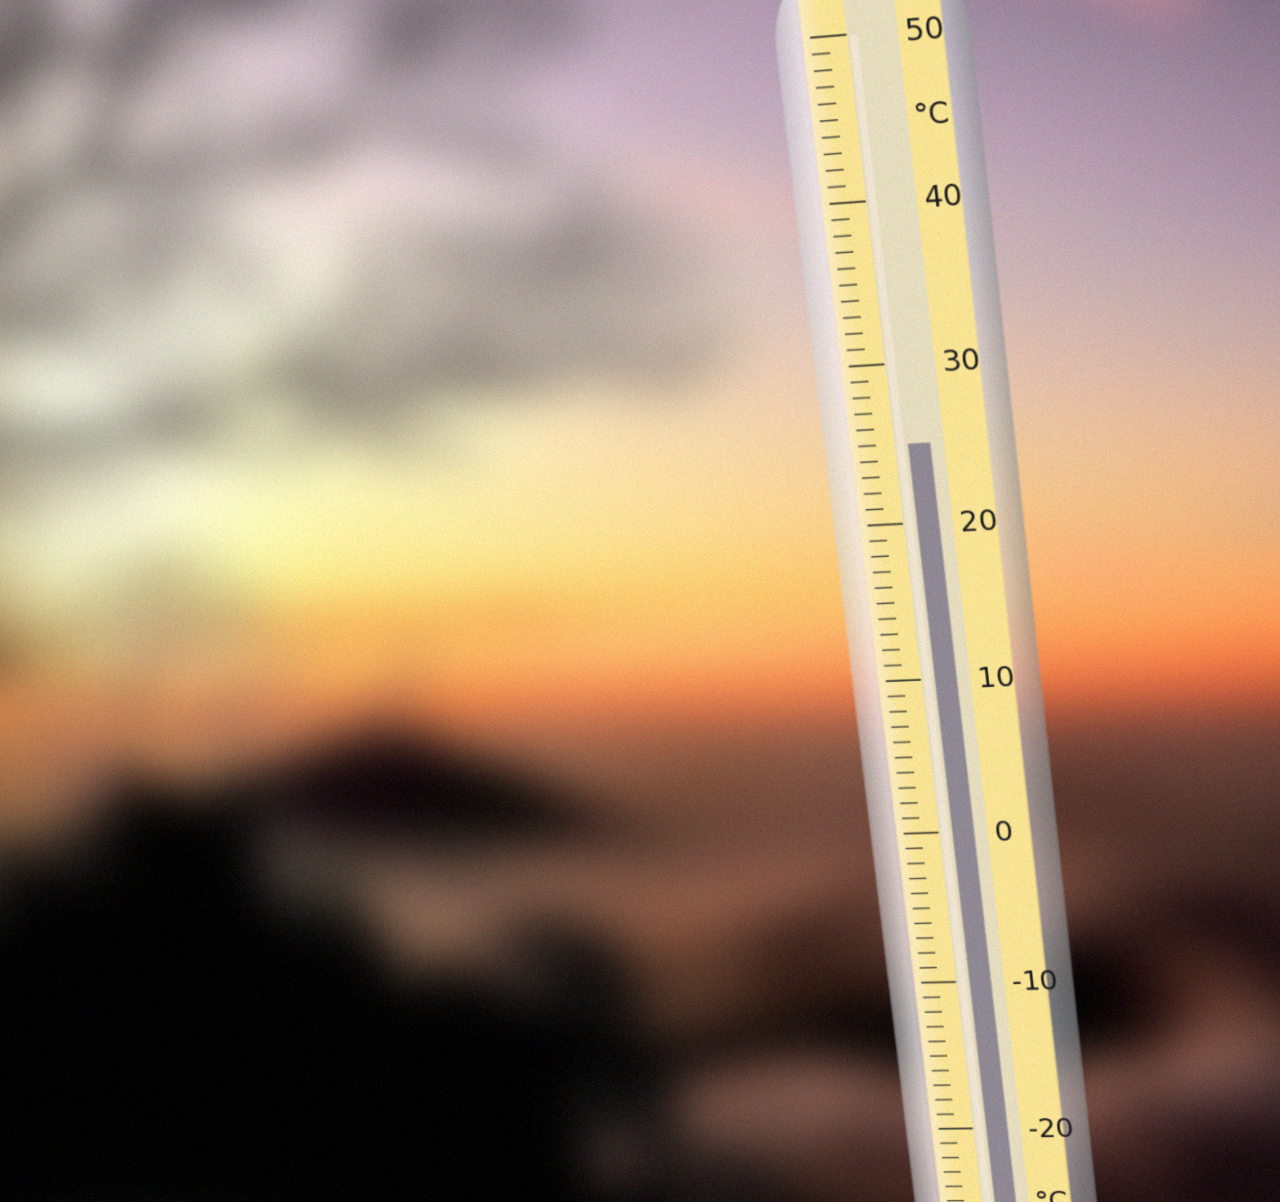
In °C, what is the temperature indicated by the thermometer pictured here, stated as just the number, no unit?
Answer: 25
